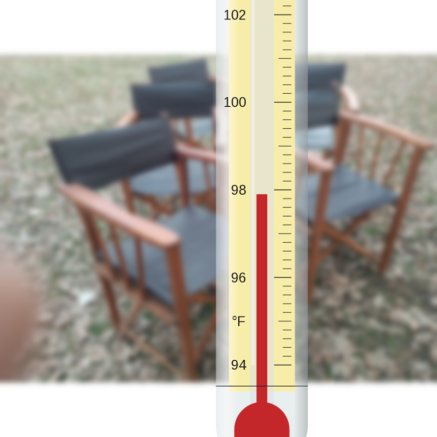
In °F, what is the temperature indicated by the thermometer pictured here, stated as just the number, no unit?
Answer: 97.9
